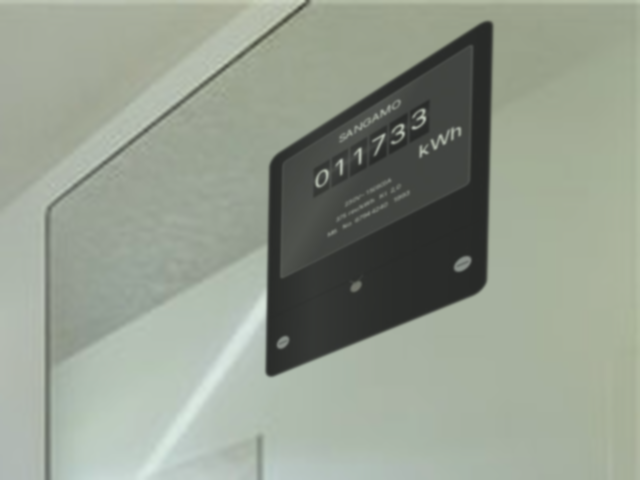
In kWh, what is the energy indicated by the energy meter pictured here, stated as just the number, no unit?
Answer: 11733
